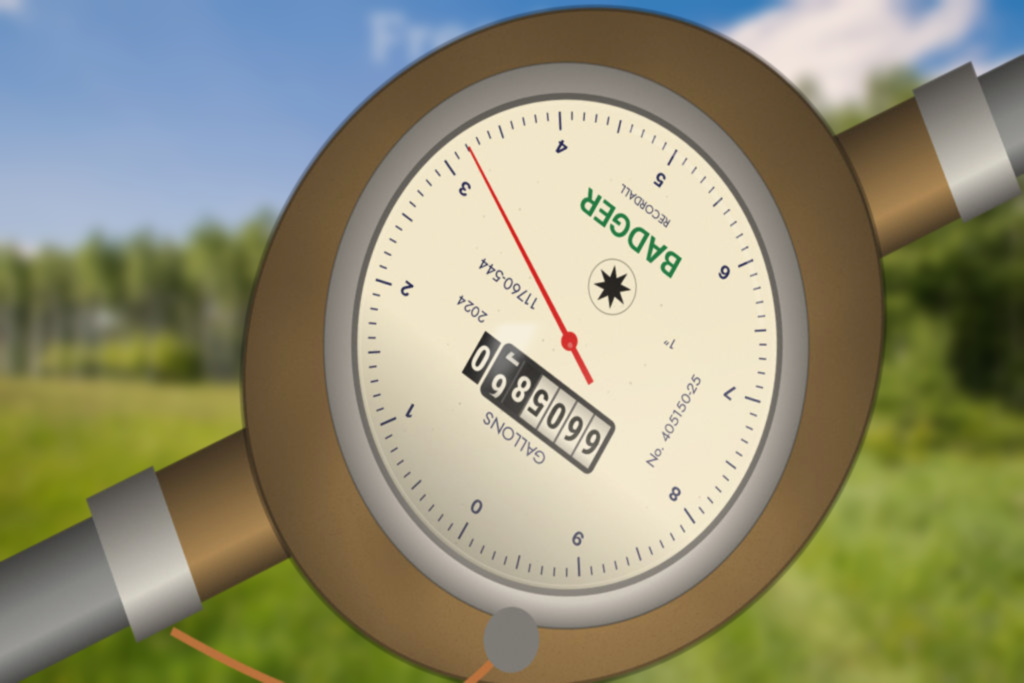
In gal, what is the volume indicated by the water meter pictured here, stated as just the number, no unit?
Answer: 6605863.2
